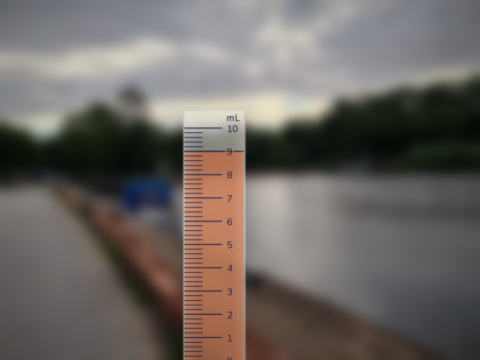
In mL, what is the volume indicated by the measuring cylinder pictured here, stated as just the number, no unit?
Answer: 9
